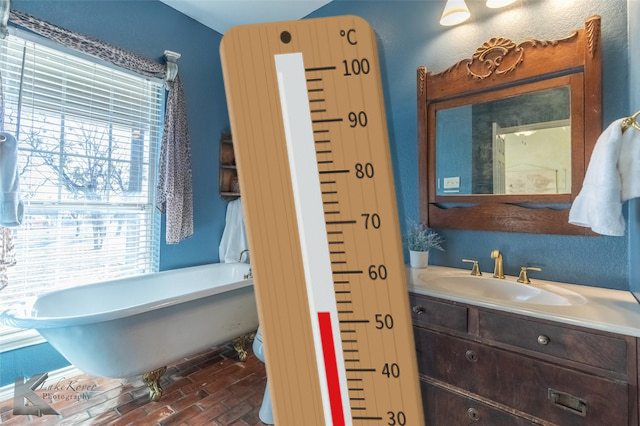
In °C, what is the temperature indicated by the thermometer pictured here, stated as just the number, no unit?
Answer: 52
